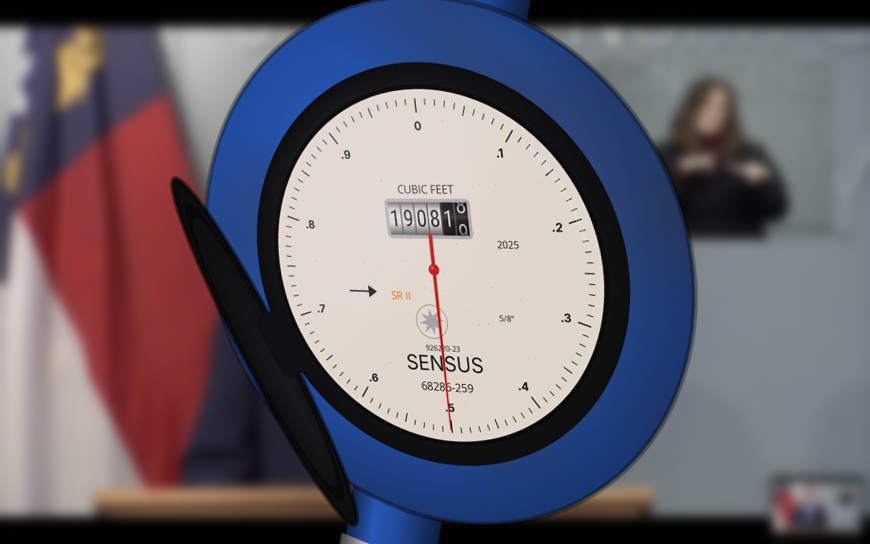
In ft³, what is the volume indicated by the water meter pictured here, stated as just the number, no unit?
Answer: 190818.50
